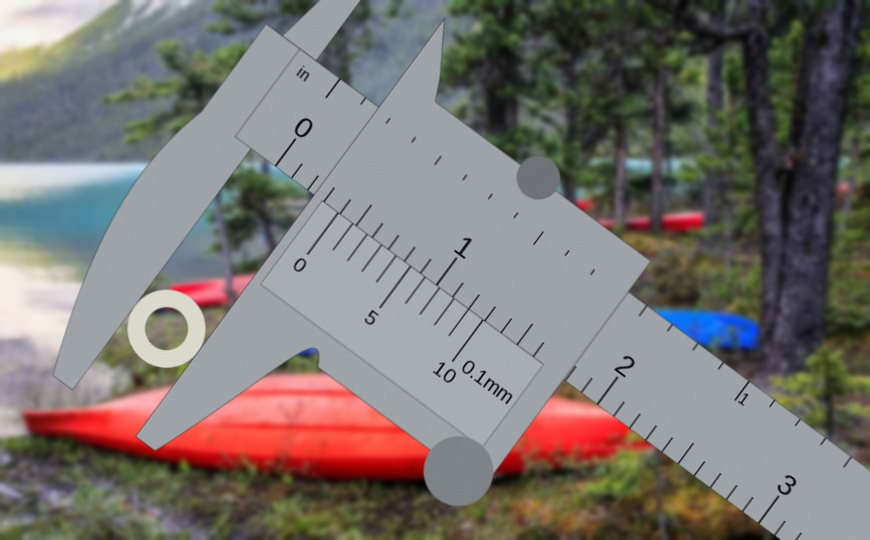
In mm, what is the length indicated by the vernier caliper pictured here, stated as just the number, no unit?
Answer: 3.9
